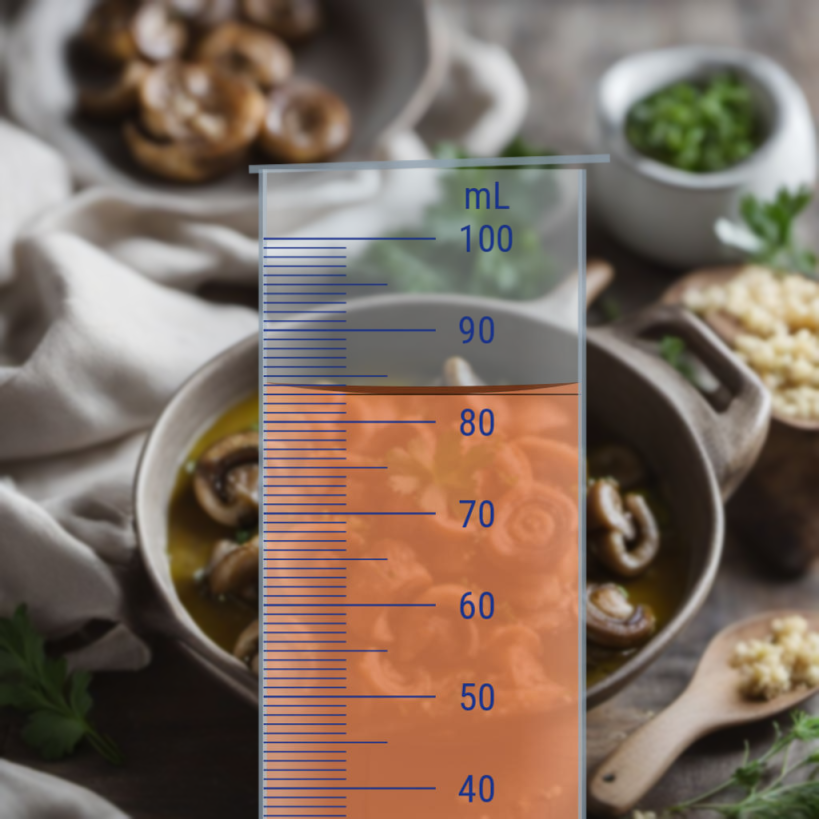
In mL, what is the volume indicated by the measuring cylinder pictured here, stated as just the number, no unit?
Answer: 83
